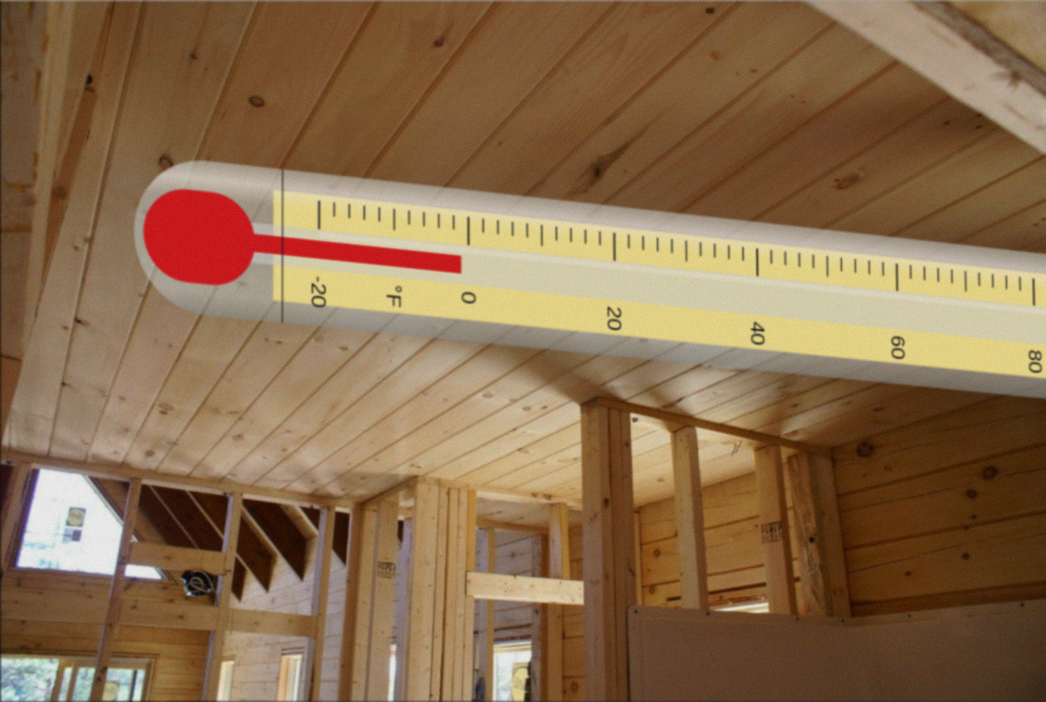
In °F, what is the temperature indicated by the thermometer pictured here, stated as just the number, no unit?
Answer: -1
